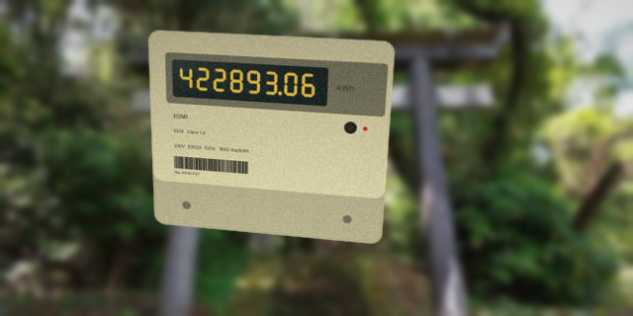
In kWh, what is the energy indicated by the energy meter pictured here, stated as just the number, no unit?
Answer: 422893.06
